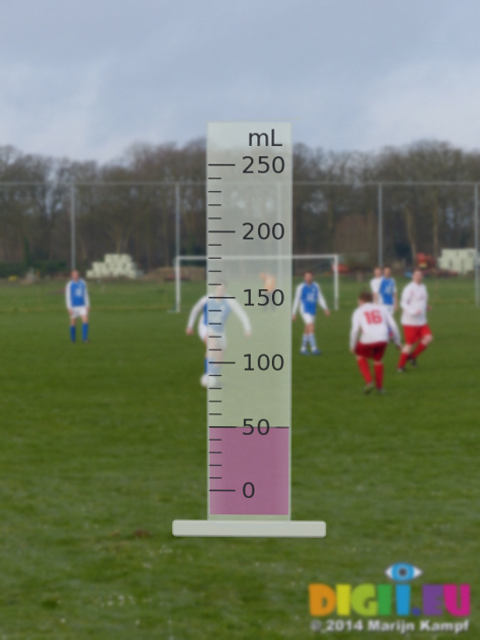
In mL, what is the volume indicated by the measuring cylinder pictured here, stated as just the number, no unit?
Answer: 50
